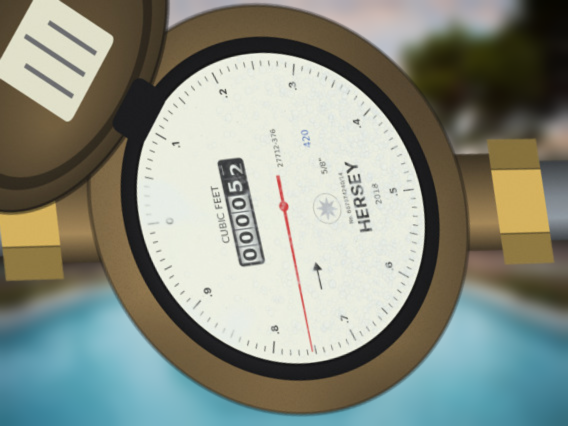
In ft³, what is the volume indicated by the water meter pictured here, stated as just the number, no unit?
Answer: 51.75
